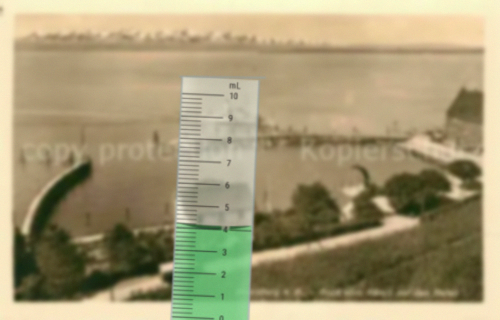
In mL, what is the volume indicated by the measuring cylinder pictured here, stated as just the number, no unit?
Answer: 4
